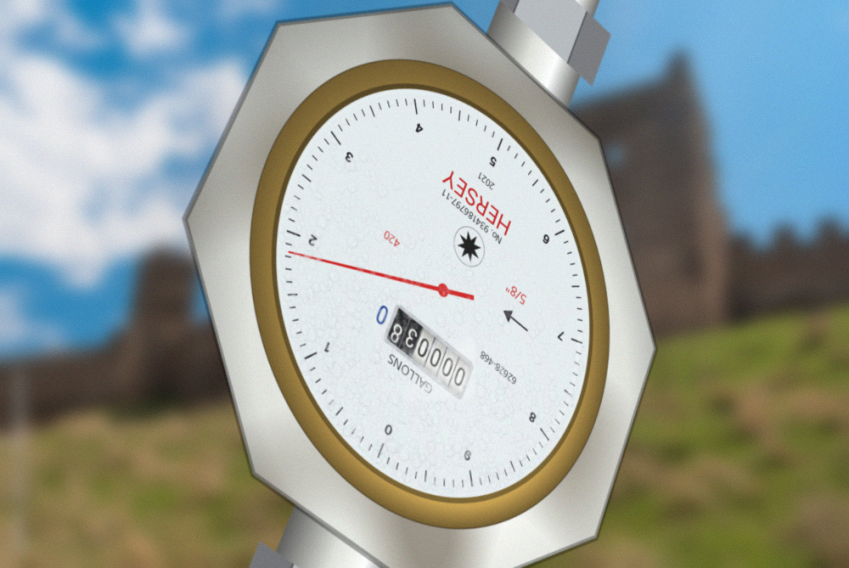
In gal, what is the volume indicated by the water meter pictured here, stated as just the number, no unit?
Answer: 381.8
